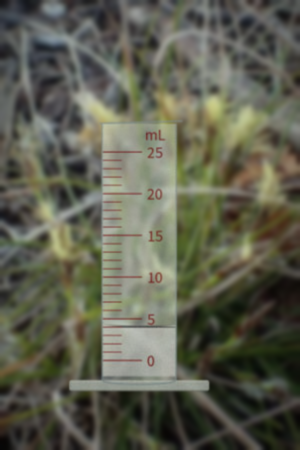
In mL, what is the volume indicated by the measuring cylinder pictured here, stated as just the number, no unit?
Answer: 4
